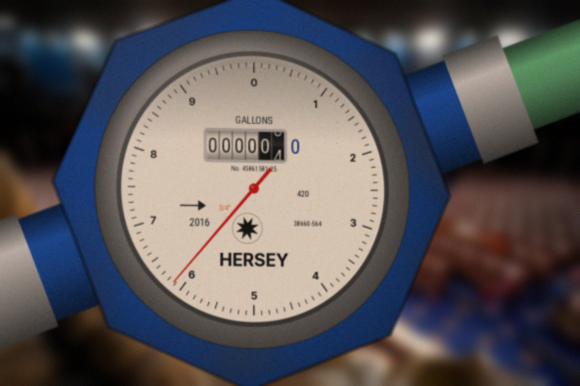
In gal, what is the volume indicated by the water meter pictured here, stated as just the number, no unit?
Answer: 36.1
